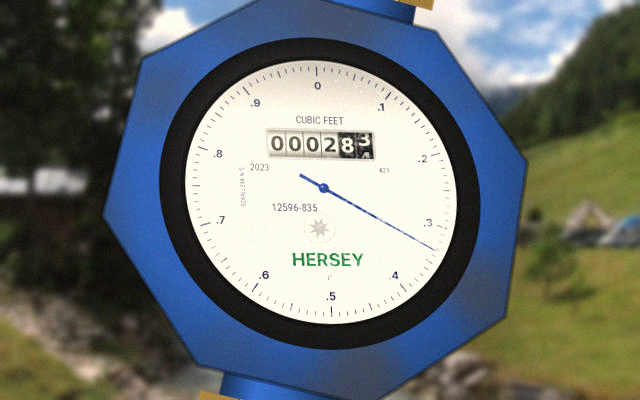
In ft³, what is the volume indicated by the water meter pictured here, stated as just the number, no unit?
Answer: 283.33
